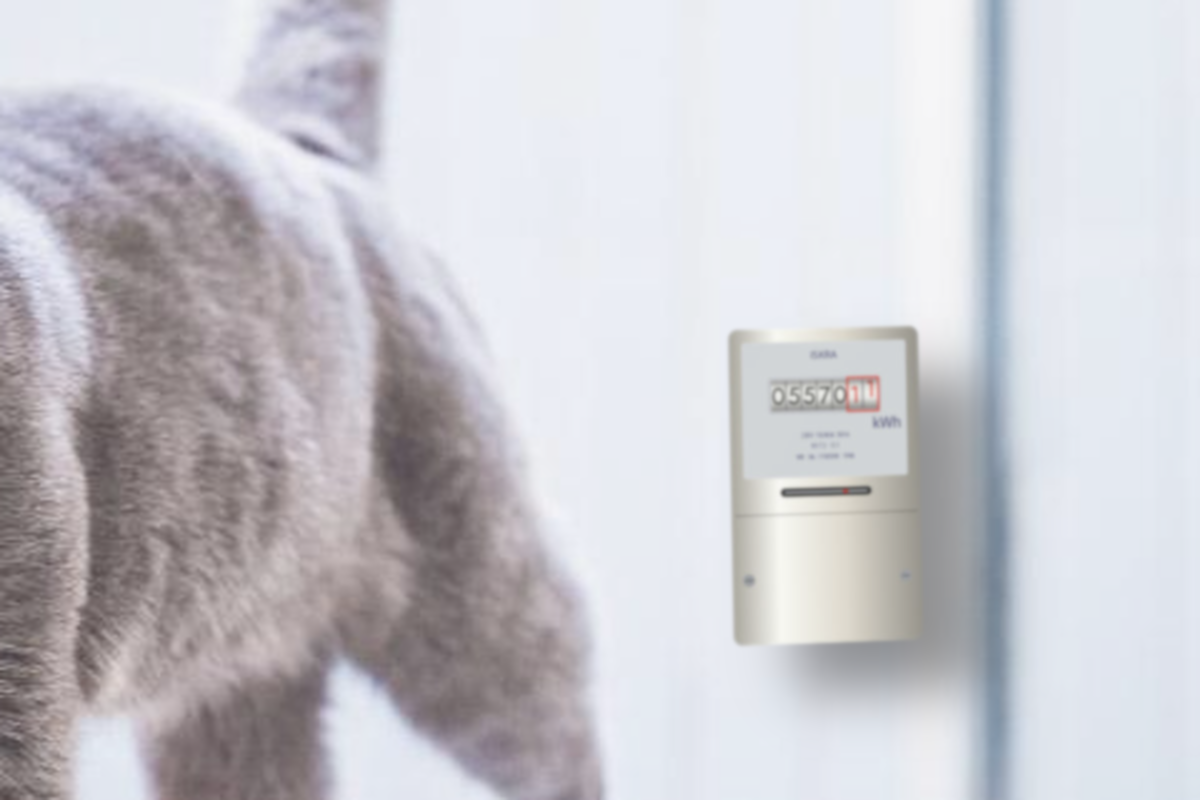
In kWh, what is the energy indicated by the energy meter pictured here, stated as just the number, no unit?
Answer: 5570.11
